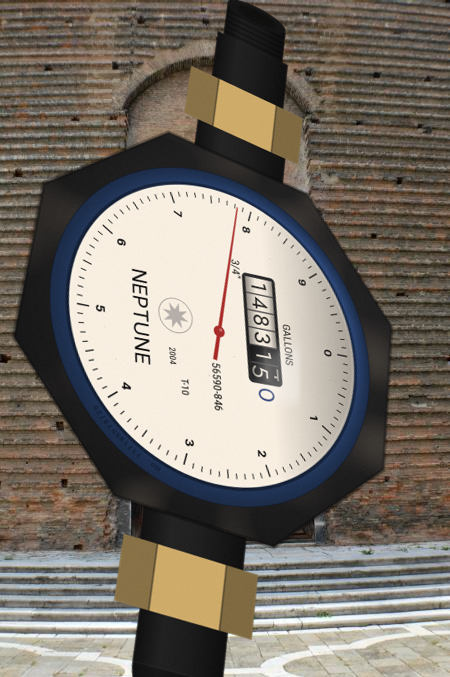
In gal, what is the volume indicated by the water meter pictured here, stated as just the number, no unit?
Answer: 1483147.8
